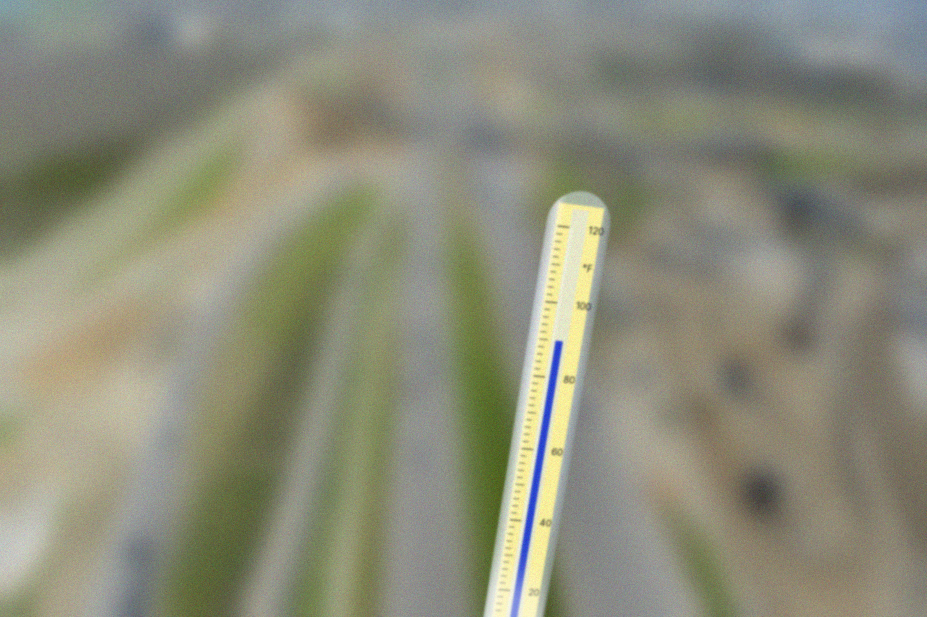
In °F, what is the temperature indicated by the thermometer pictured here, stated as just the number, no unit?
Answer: 90
